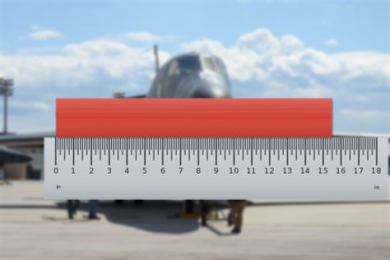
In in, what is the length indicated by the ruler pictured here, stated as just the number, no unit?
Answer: 15.5
